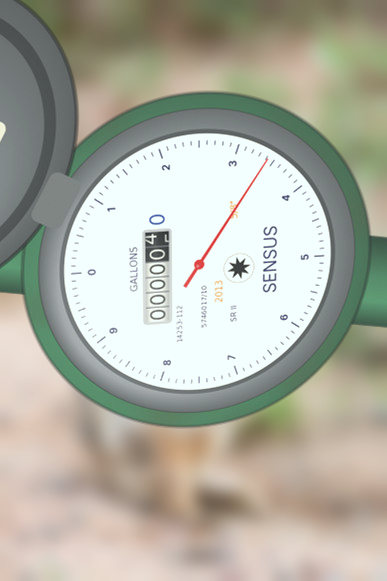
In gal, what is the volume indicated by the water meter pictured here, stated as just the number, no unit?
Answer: 43.4
